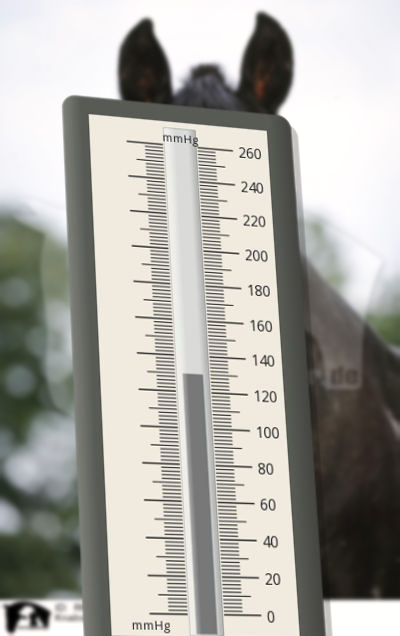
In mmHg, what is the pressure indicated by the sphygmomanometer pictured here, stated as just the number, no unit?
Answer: 130
